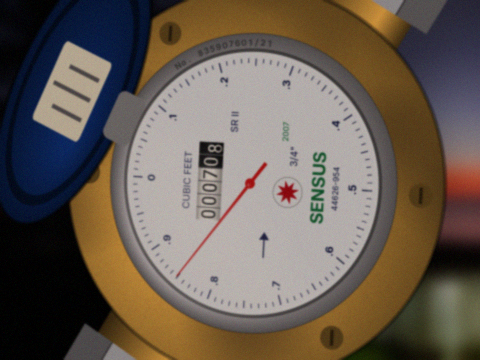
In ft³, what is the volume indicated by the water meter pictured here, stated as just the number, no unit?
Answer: 707.85
